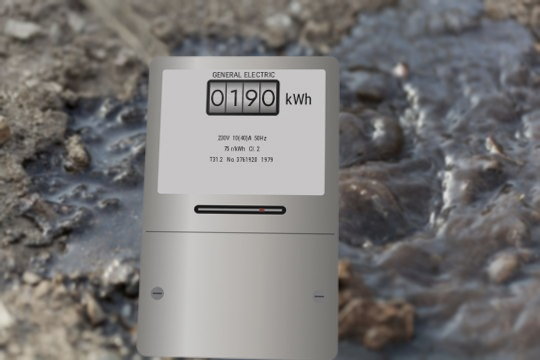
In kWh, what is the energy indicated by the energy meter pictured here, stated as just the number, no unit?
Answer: 190
